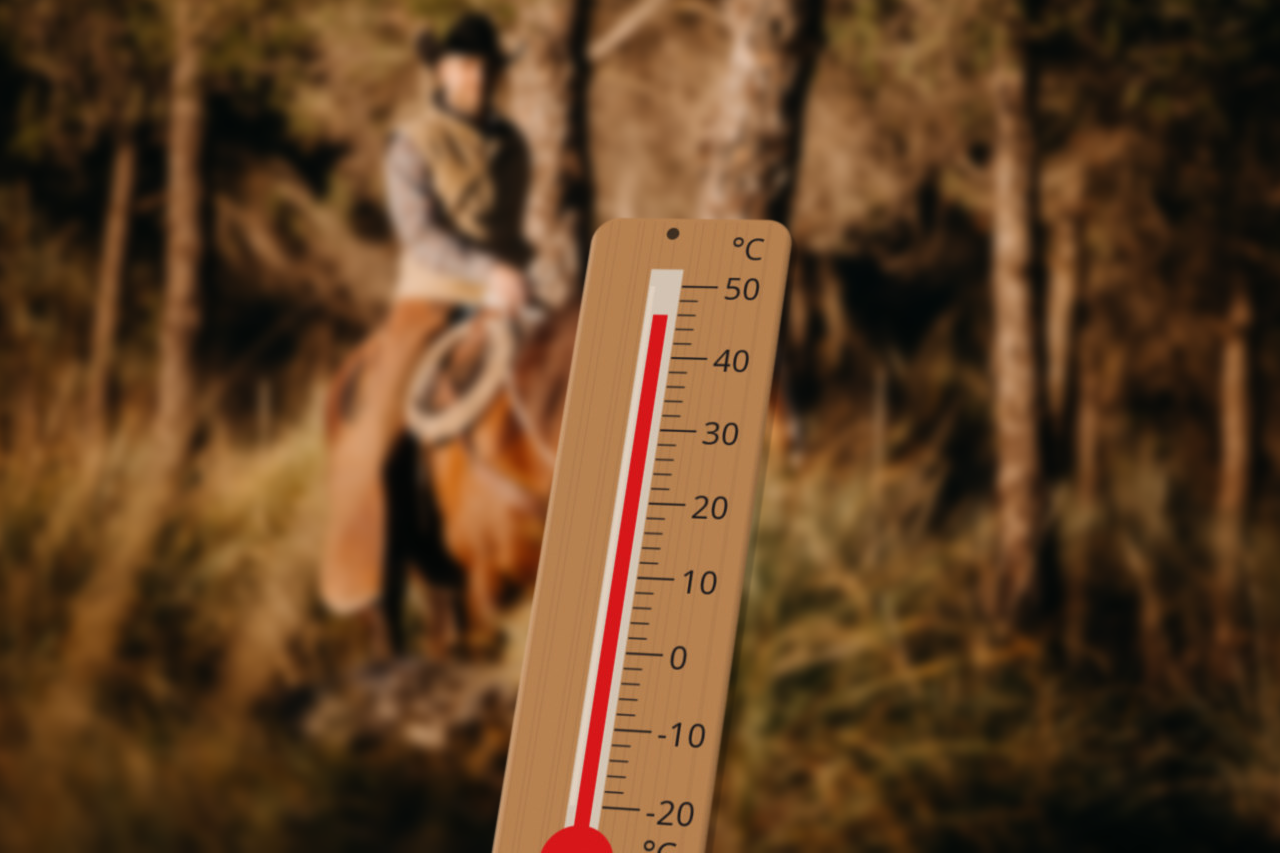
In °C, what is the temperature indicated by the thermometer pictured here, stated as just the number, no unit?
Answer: 46
